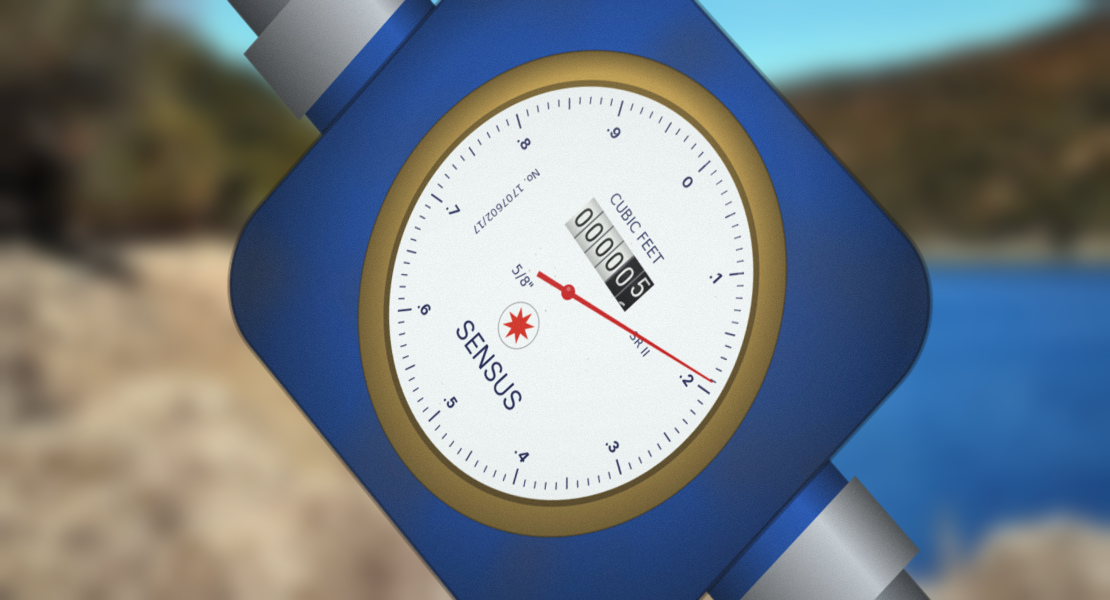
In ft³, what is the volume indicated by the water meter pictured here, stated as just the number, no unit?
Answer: 5.19
